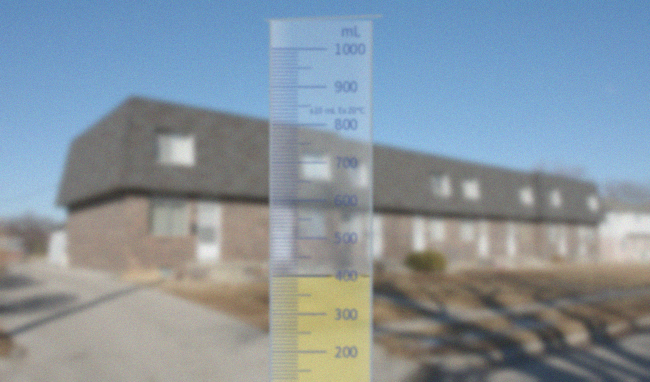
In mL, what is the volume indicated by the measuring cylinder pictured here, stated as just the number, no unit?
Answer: 400
